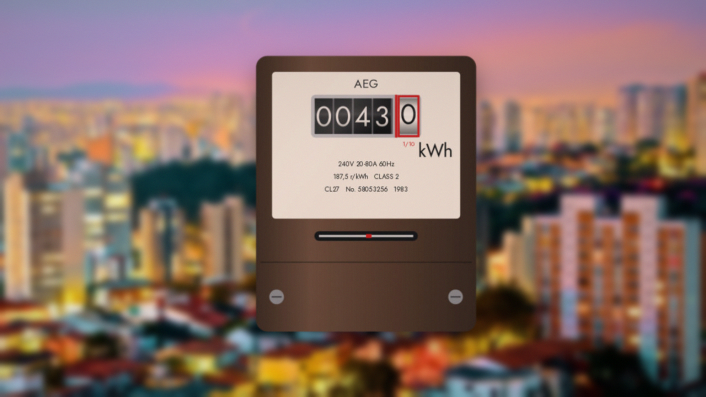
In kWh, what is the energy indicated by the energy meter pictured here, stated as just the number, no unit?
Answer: 43.0
